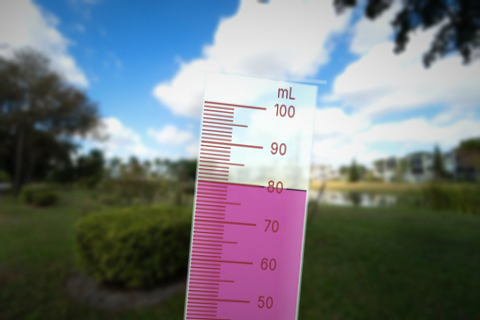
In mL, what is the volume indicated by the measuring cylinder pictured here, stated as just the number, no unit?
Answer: 80
